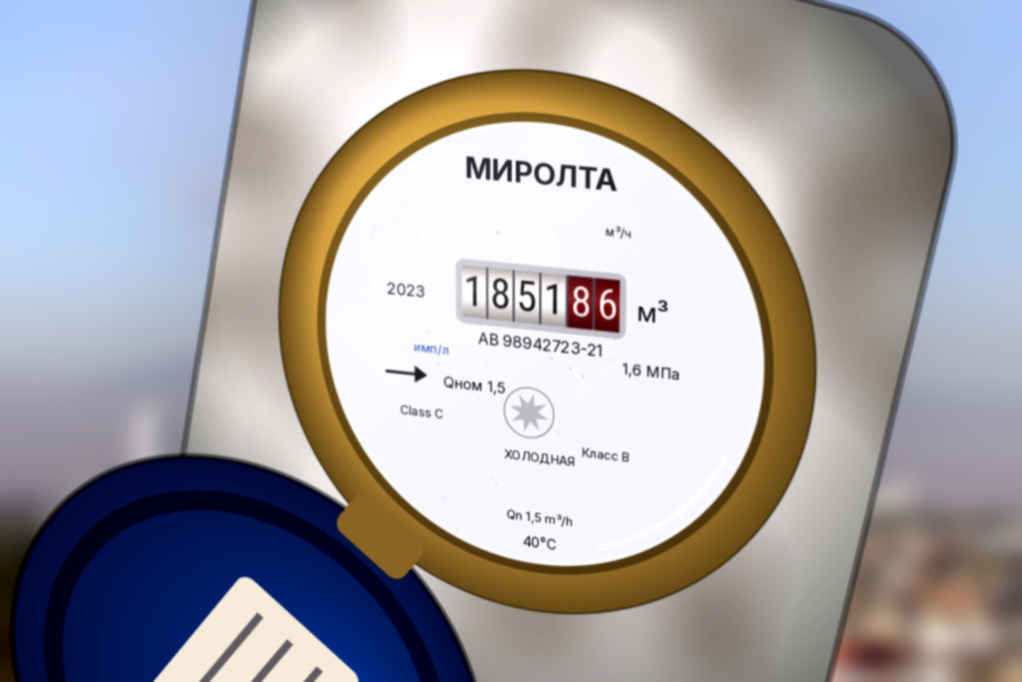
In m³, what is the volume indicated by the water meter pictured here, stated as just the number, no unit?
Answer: 1851.86
